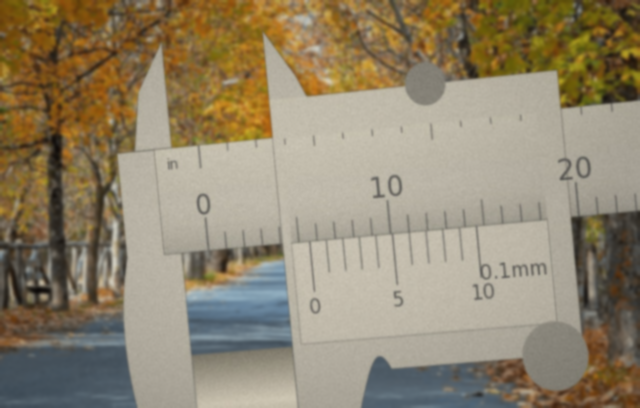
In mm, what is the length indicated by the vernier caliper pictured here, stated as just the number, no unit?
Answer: 5.6
